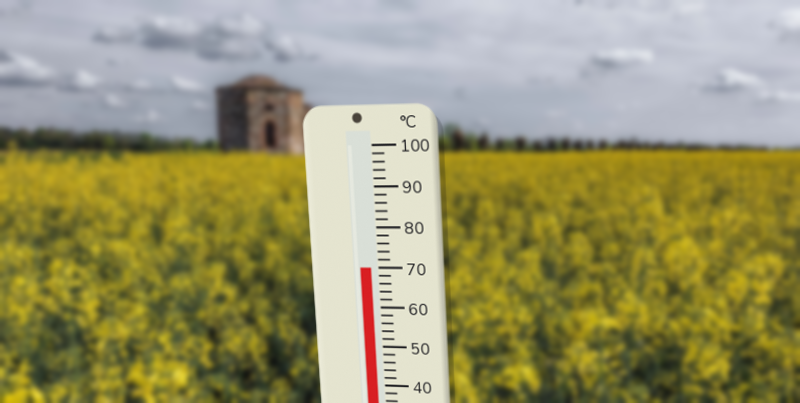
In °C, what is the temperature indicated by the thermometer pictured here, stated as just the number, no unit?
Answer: 70
